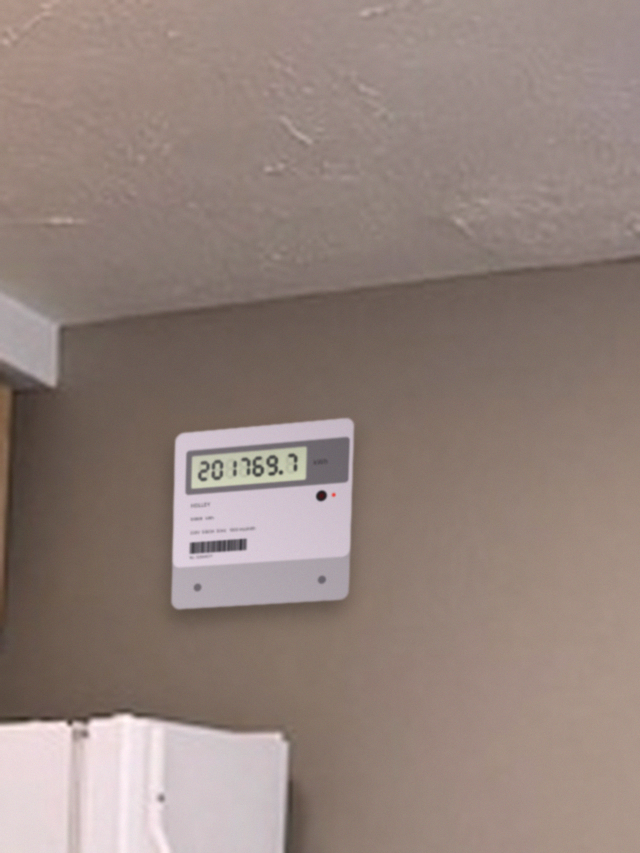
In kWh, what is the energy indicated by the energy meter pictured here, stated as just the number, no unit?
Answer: 201769.7
